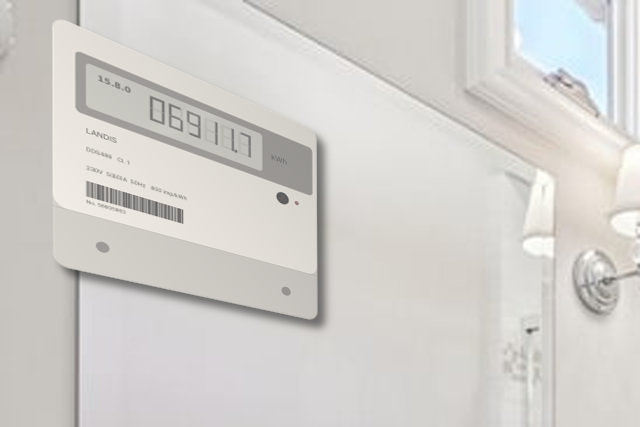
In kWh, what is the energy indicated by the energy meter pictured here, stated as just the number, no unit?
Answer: 6911.7
